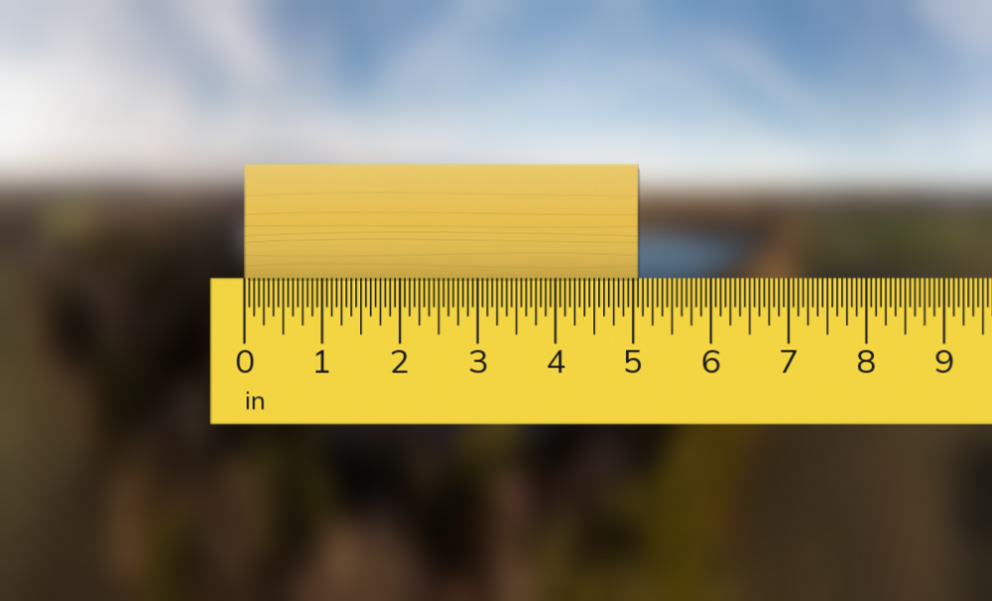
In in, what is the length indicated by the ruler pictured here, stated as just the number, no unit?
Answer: 5.0625
